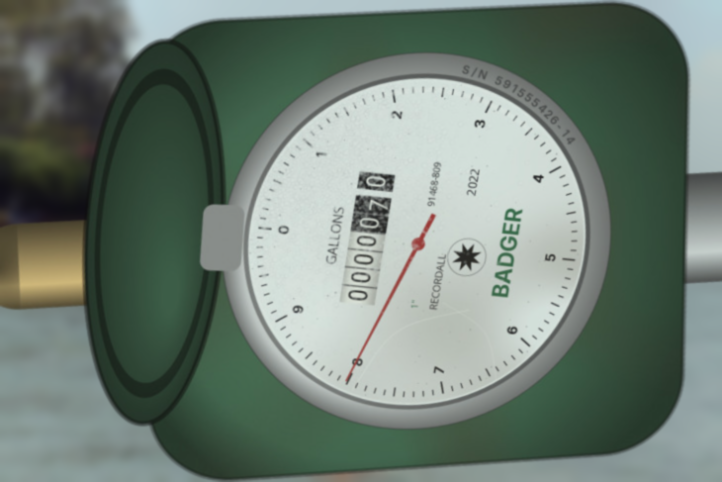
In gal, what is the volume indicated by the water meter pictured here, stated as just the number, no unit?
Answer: 68.0
